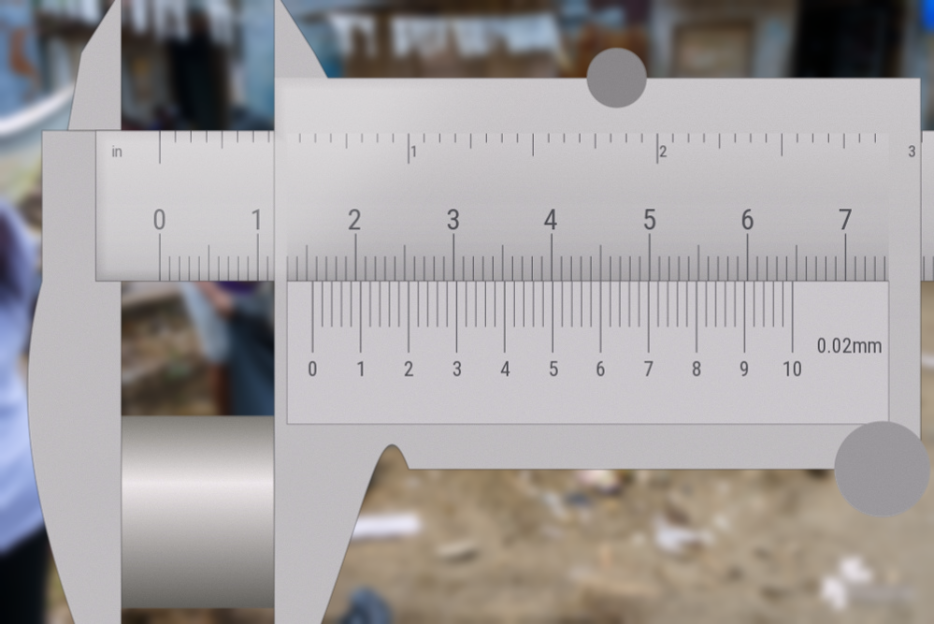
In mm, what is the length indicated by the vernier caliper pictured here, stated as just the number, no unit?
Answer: 15.6
